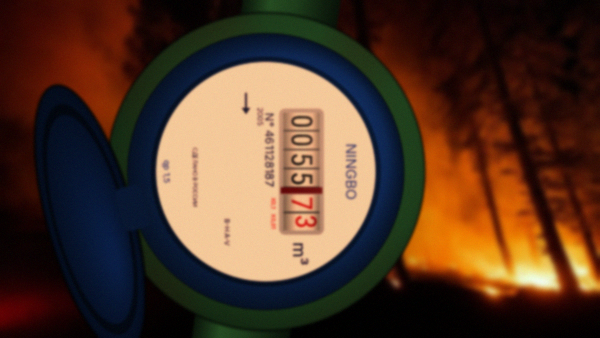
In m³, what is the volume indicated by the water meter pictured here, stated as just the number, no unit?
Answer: 55.73
